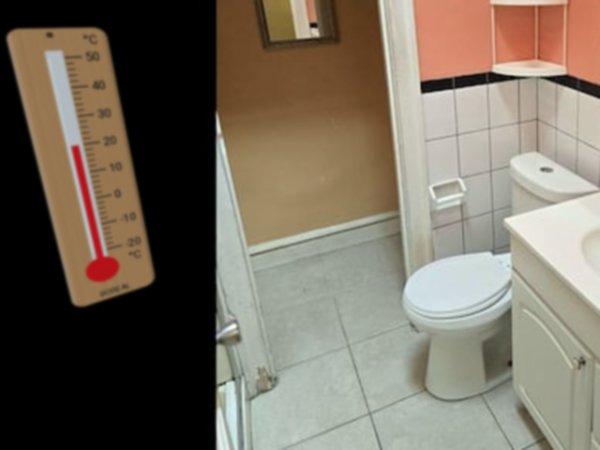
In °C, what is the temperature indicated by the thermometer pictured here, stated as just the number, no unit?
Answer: 20
